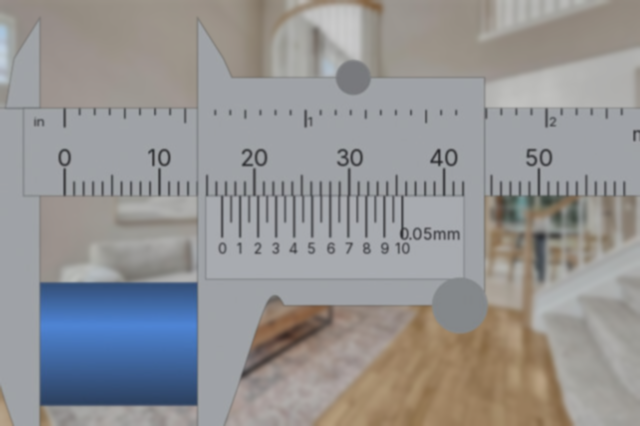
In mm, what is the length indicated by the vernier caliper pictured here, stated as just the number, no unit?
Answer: 16.6
